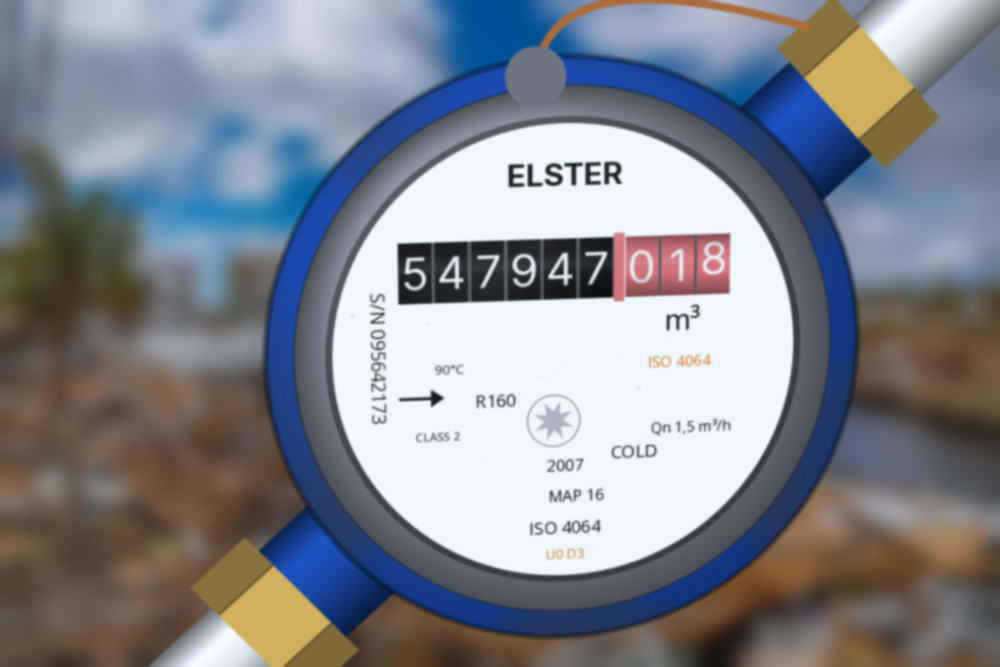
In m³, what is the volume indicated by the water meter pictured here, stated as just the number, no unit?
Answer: 547947.018
